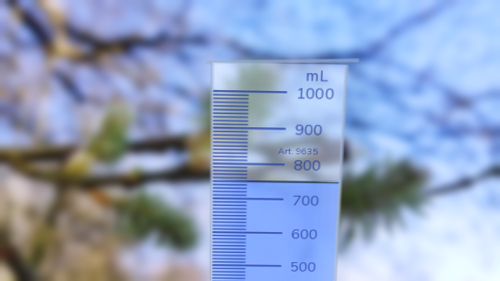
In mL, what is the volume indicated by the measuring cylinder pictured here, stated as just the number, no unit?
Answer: 750
